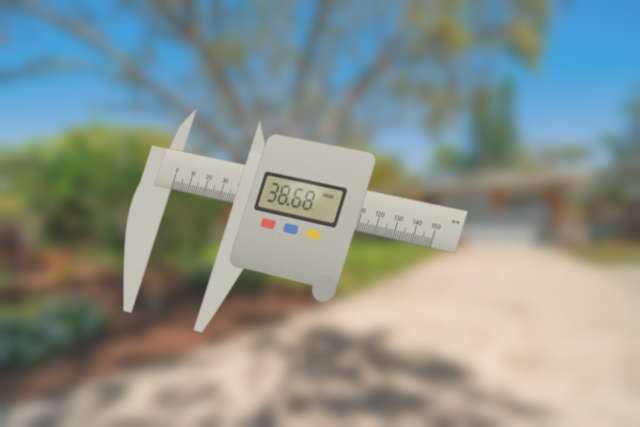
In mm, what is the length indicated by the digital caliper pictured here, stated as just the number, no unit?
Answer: 38.68
